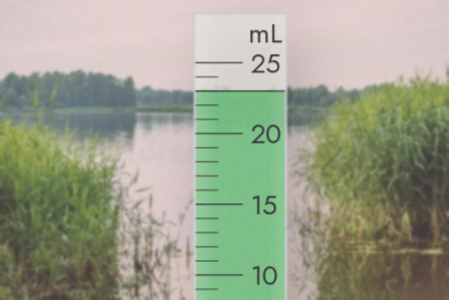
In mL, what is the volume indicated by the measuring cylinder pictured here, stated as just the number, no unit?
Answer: 23
